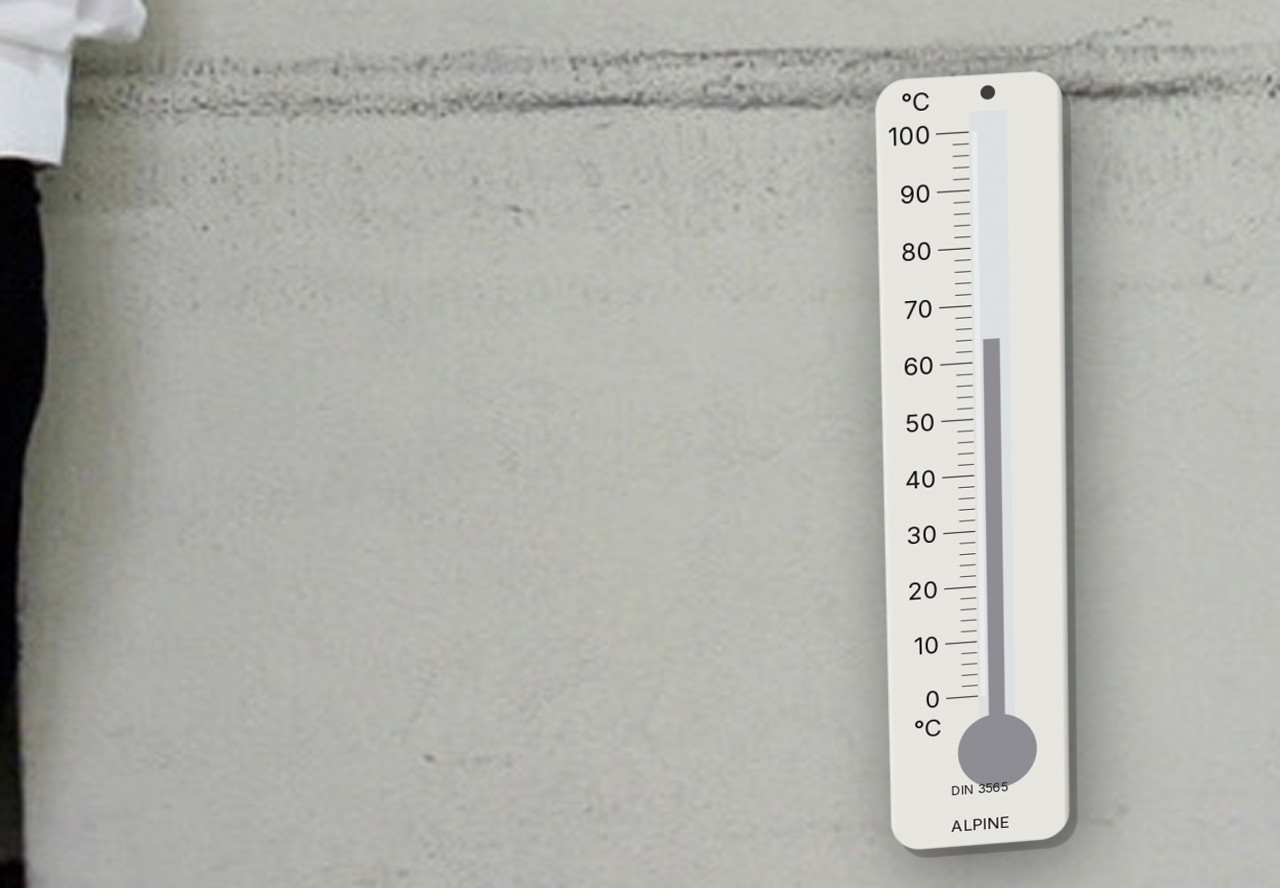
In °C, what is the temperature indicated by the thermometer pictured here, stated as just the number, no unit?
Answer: 64
